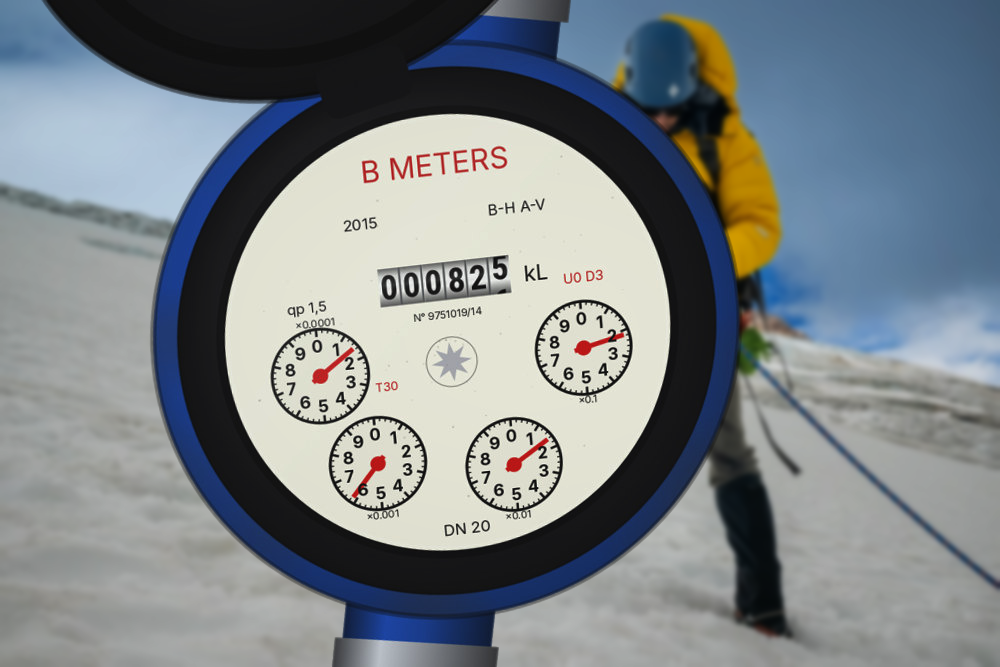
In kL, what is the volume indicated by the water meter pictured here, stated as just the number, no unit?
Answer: 825.2161
